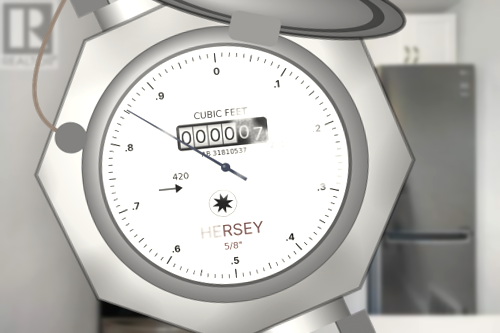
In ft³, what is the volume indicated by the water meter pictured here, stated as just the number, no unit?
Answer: 6.85
